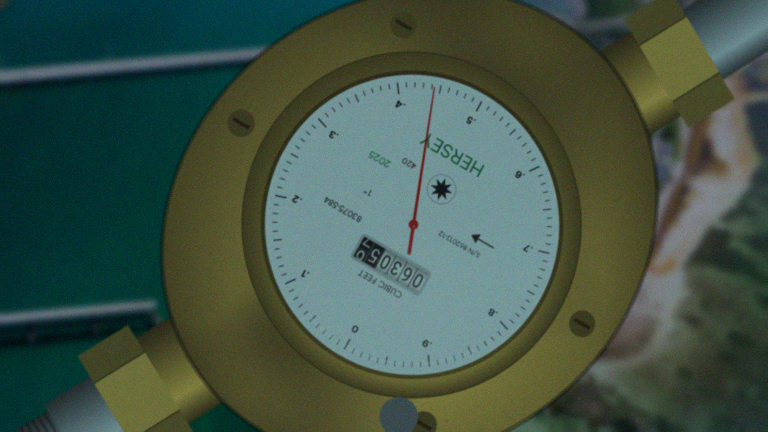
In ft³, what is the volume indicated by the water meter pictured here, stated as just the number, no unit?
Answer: 63056.44
